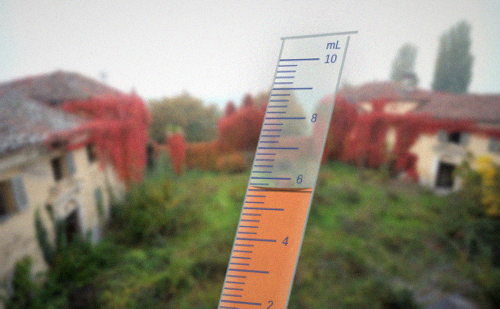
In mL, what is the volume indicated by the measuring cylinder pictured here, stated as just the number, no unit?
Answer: 5.6
